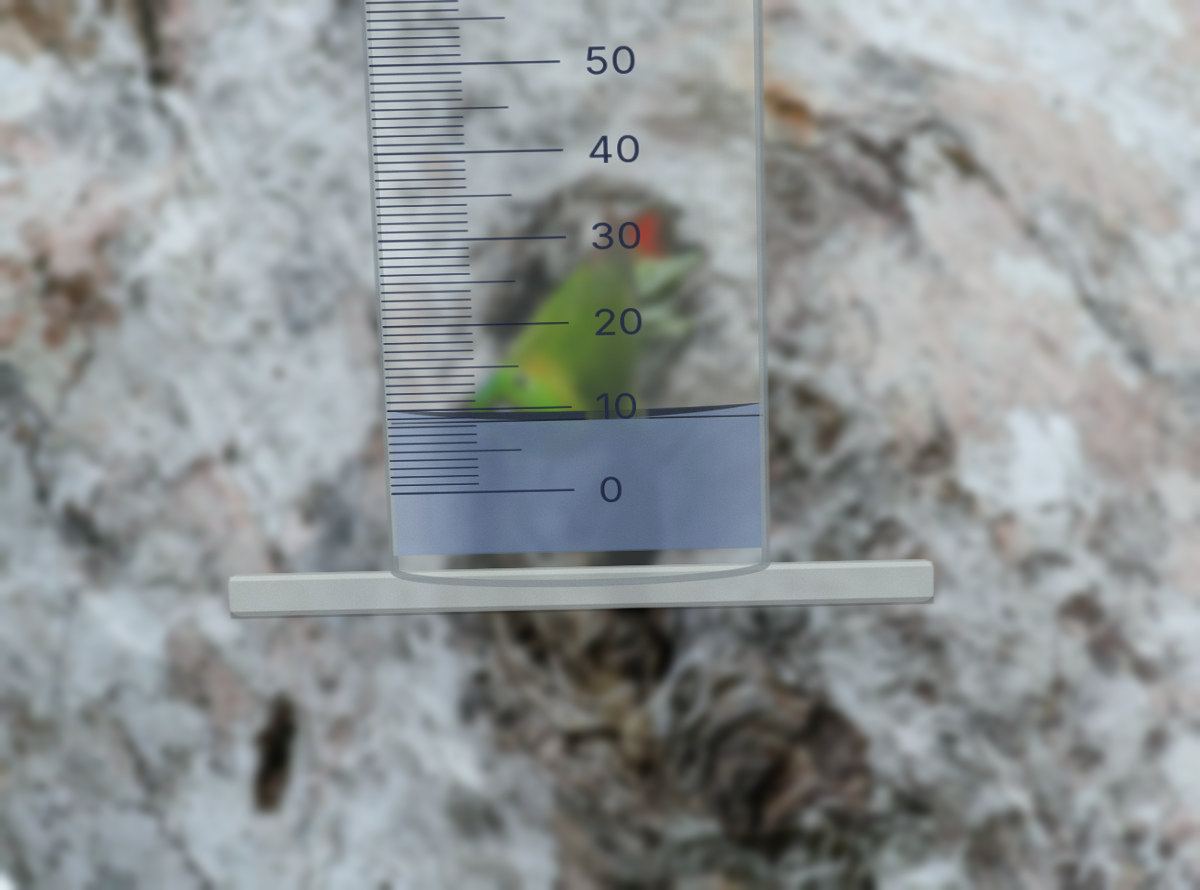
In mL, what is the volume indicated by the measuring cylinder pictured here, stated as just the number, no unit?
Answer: 8.5
